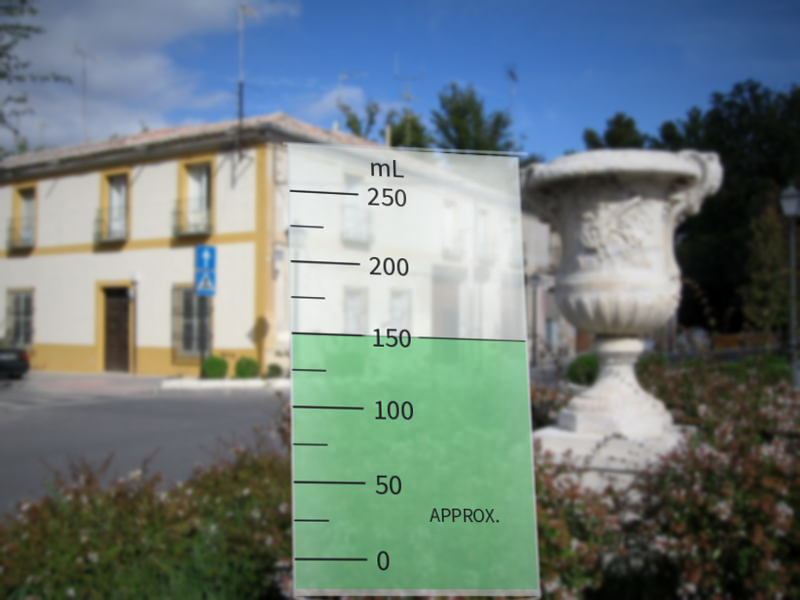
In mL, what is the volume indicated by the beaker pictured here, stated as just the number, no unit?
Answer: 150
